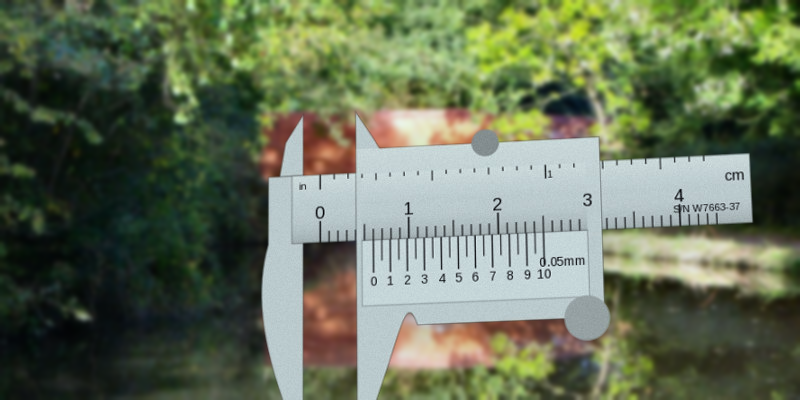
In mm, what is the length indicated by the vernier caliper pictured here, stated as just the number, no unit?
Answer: 6.0
